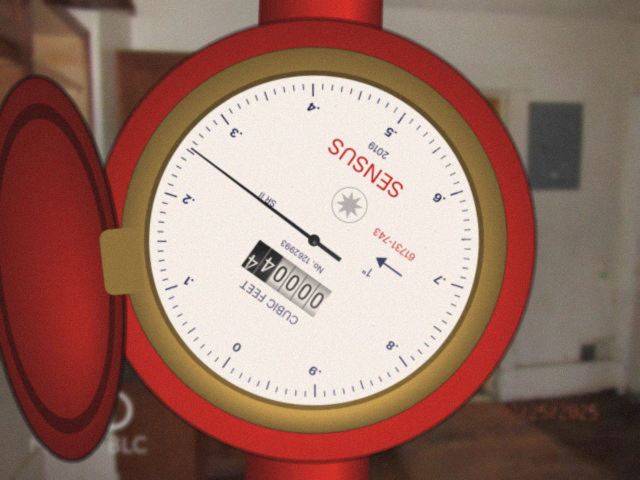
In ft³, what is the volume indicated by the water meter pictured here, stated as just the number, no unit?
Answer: 44.25
